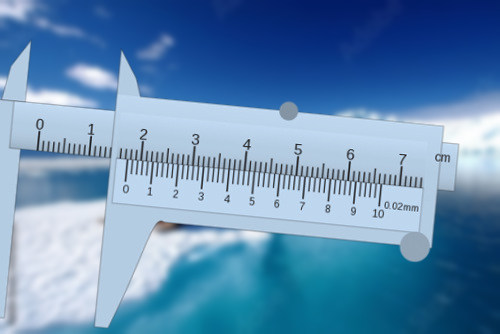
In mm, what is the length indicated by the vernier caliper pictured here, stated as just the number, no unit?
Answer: 17.4
